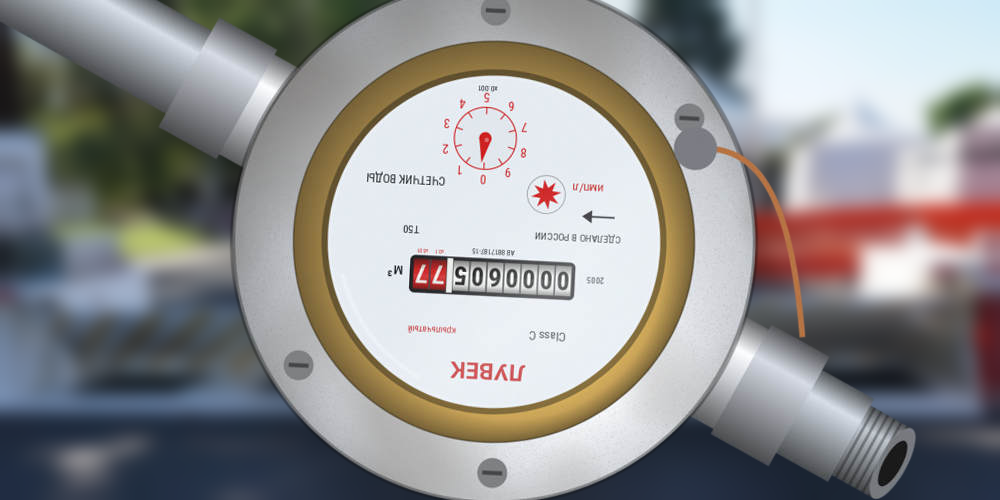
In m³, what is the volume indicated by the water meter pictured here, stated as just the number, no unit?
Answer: 605.770
